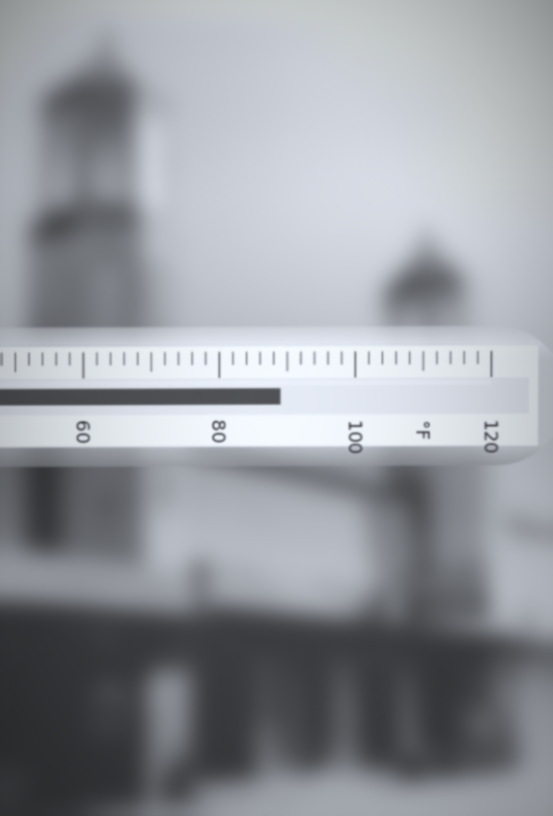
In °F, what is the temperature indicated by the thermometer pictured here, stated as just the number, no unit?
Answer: 89
